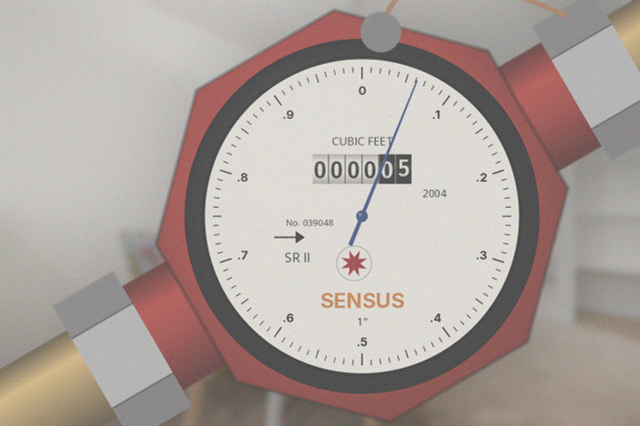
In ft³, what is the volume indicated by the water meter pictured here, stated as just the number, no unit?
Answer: 5.06
